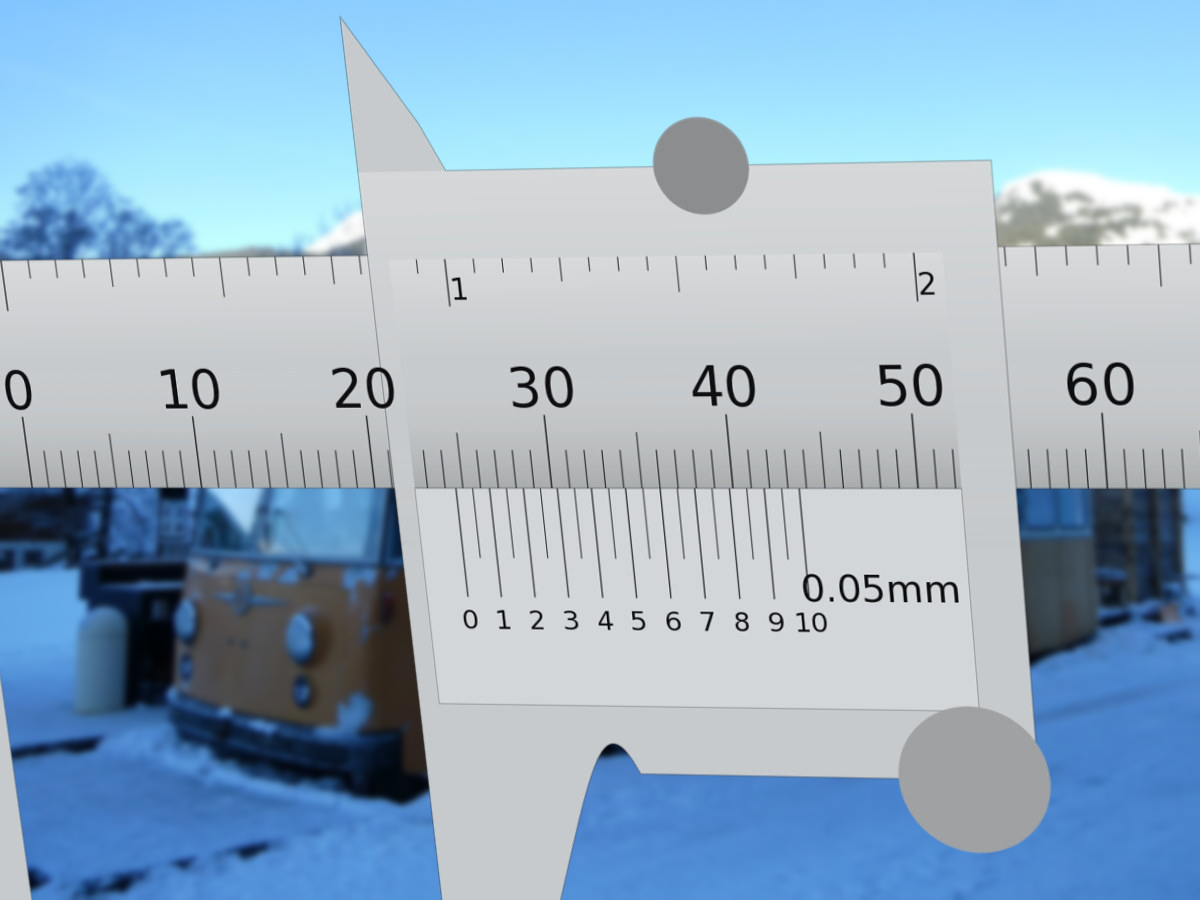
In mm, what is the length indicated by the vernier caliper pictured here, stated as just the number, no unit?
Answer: 24.6
